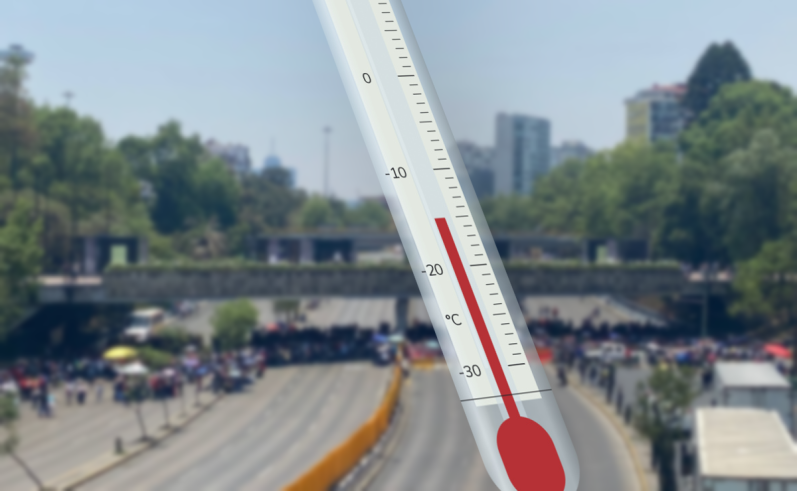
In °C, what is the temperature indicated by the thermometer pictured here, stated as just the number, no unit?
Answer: -15
